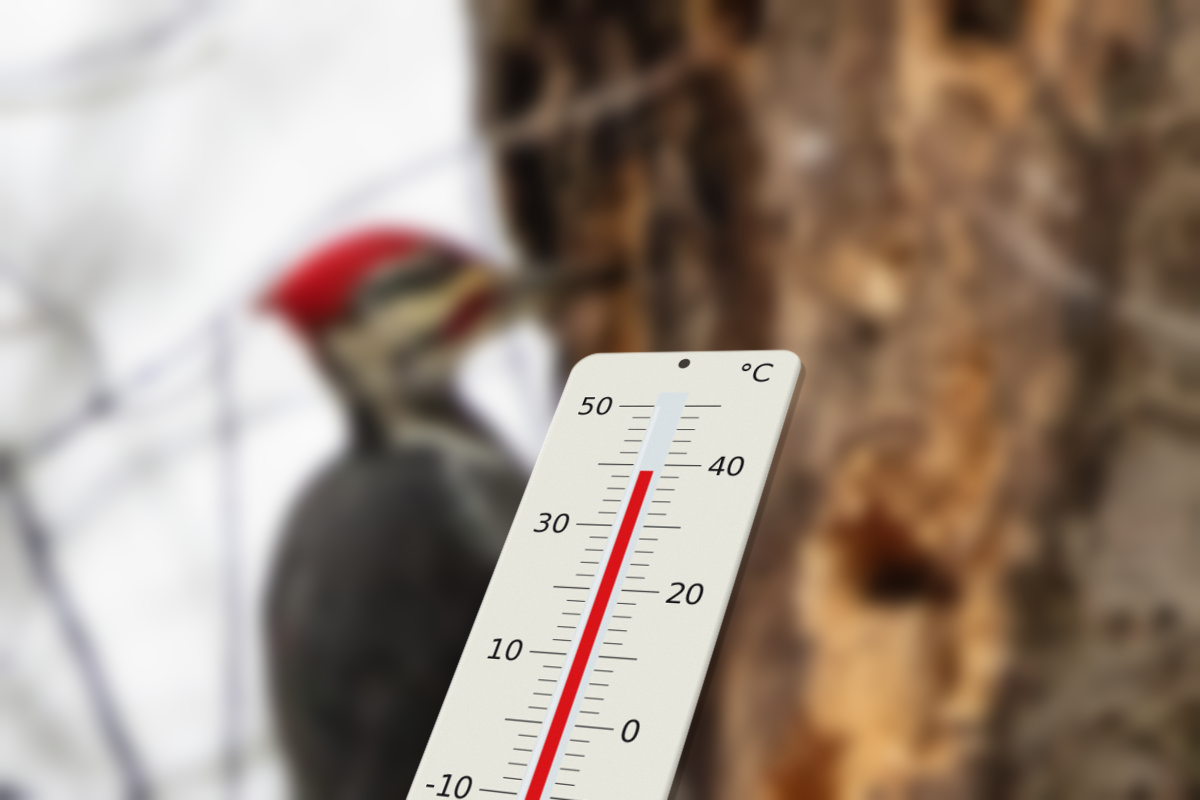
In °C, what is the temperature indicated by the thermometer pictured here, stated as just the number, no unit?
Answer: 39
